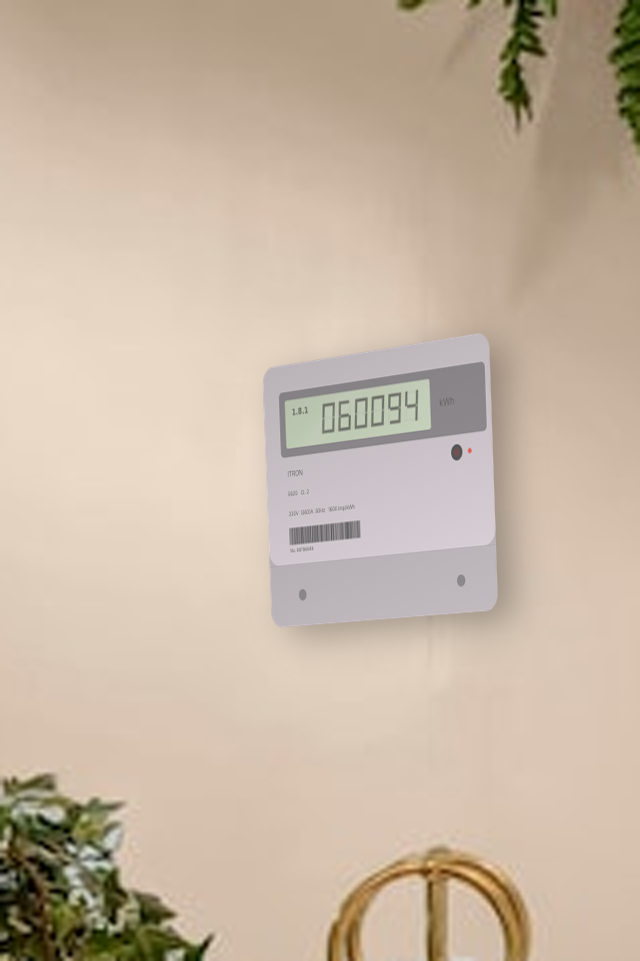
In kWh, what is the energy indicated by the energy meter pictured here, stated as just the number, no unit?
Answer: 60094
